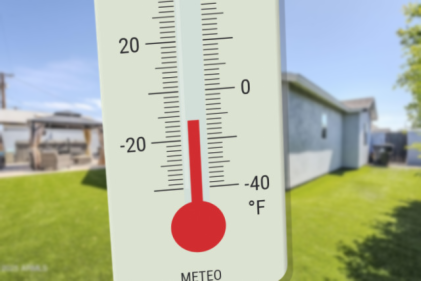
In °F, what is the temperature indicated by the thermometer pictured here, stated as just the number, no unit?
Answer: -12
